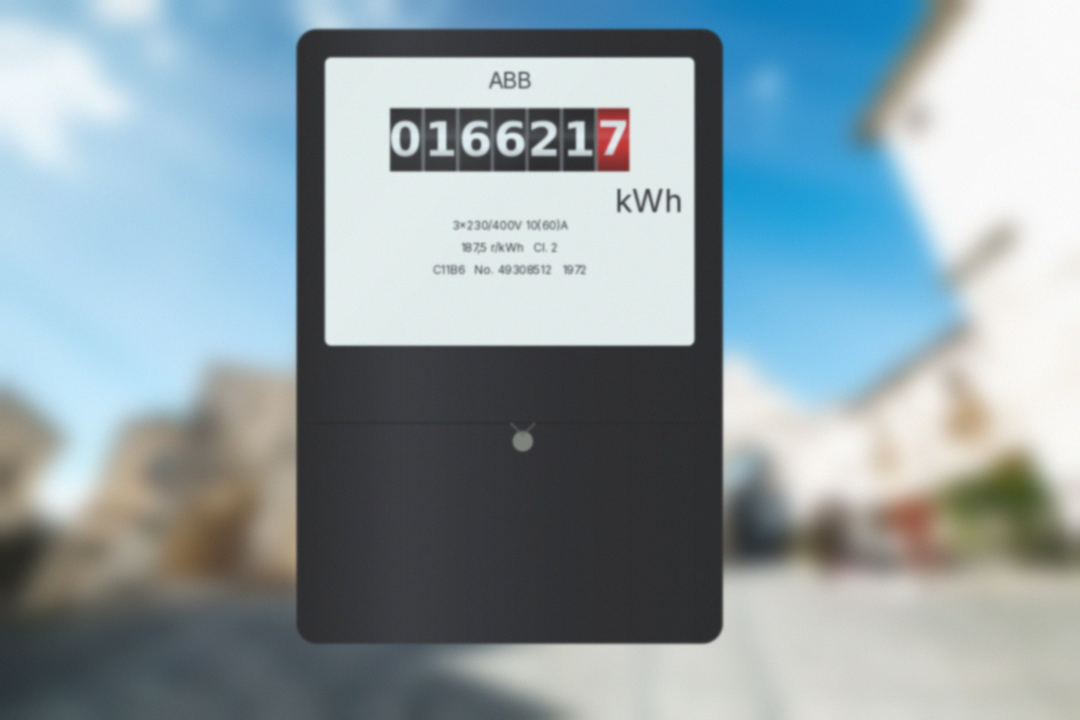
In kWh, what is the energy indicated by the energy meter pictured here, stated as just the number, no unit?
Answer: 16621.7
